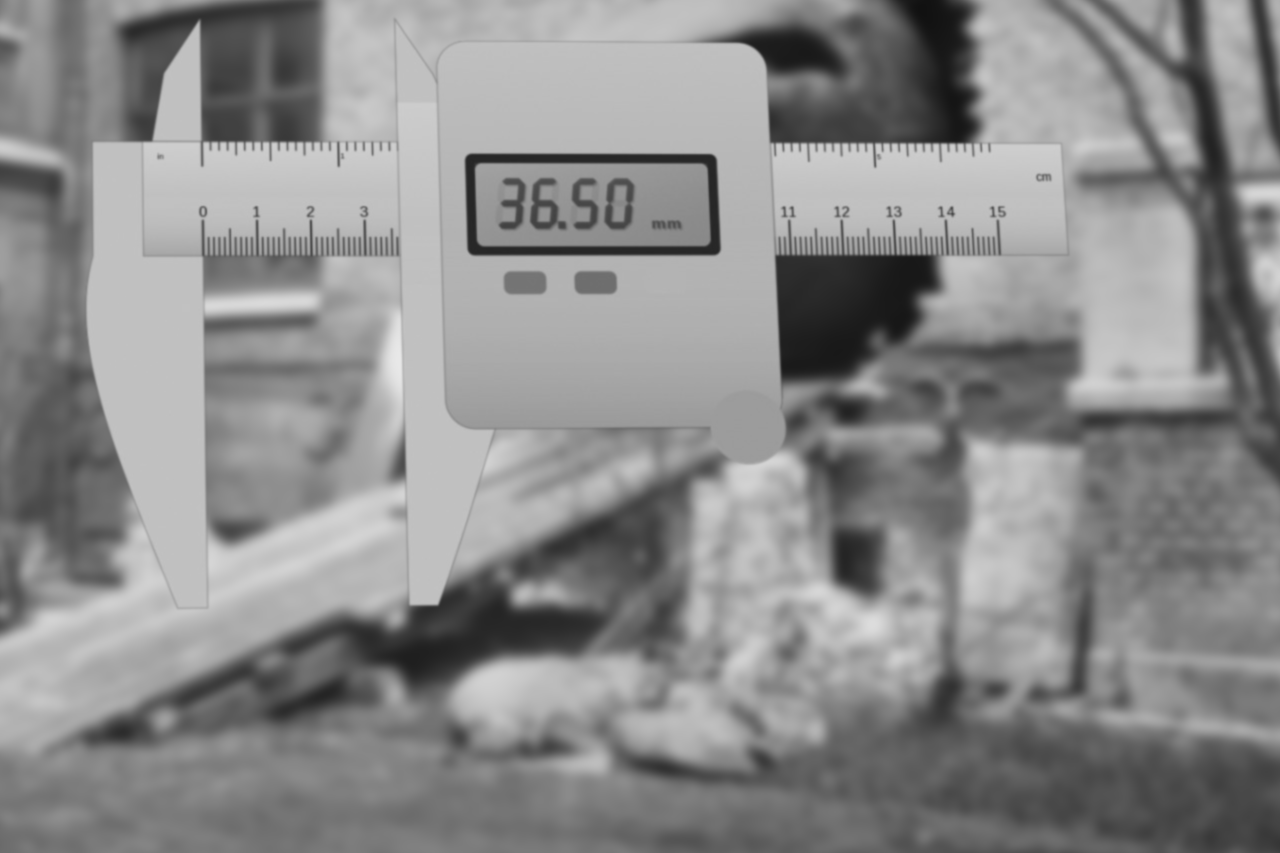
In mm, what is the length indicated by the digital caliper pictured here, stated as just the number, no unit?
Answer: 36.50
